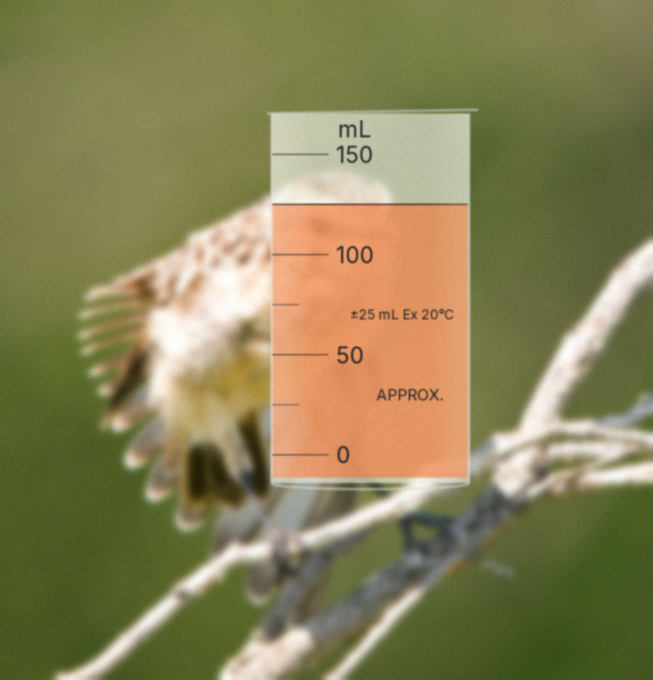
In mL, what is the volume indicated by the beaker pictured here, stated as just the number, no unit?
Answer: 125
